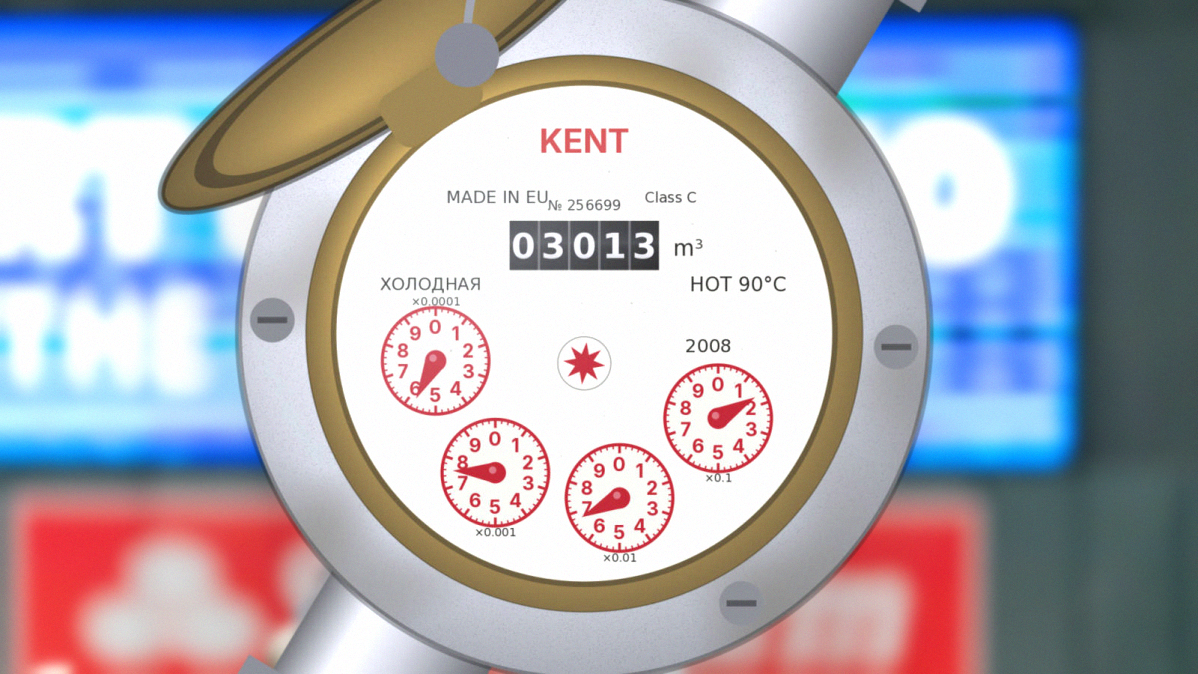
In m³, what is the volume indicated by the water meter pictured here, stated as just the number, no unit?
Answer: 3013.1675
